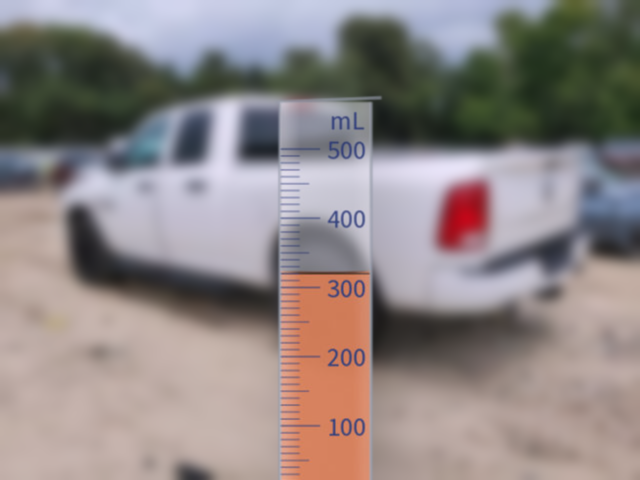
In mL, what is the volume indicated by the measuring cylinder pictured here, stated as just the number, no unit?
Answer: 320
